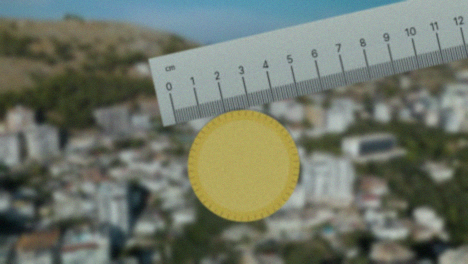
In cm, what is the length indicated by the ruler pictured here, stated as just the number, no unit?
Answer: 4.5
